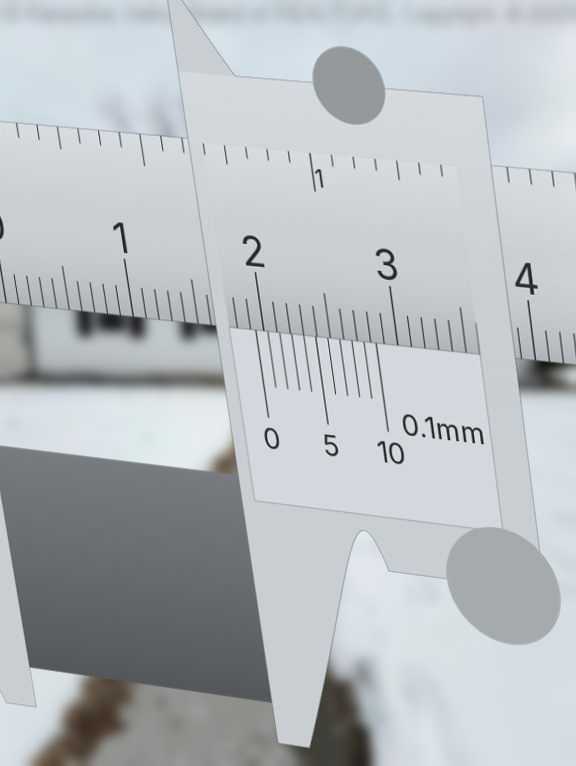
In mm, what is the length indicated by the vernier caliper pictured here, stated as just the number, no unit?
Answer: 19.4
